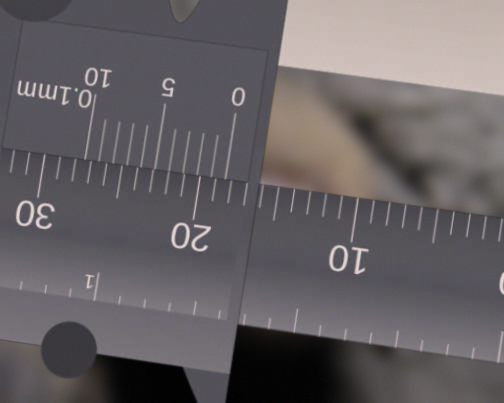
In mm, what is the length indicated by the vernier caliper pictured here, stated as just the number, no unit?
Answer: 18.4
